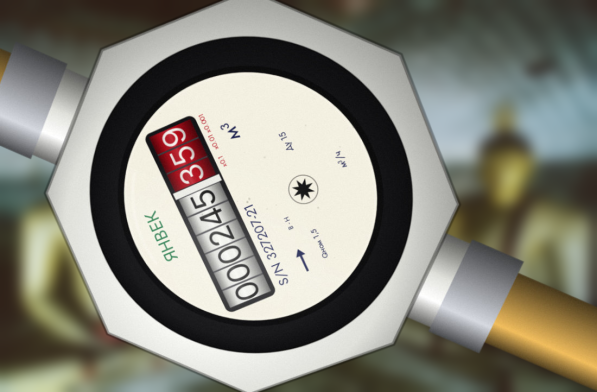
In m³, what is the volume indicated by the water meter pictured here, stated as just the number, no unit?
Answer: 245.359
